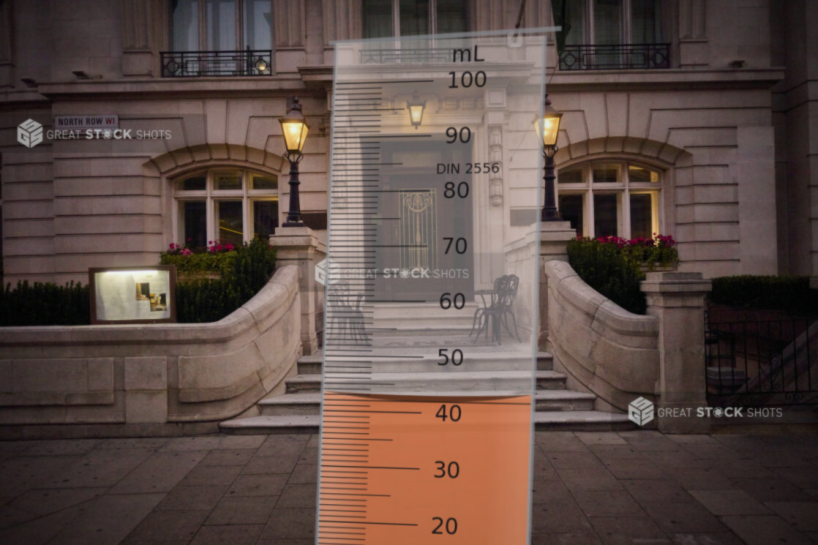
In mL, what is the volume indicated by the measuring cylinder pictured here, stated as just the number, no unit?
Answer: 42
